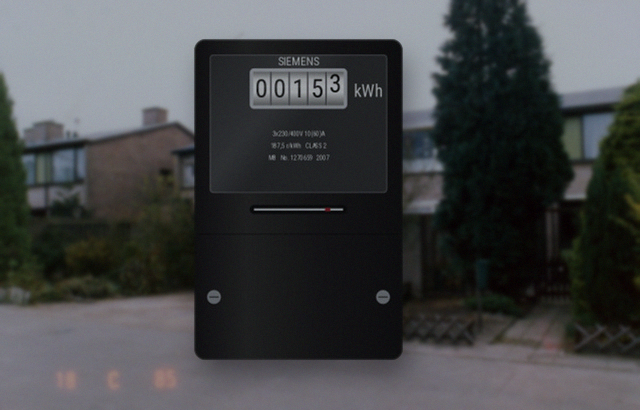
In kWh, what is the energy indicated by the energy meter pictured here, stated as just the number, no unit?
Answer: 153
